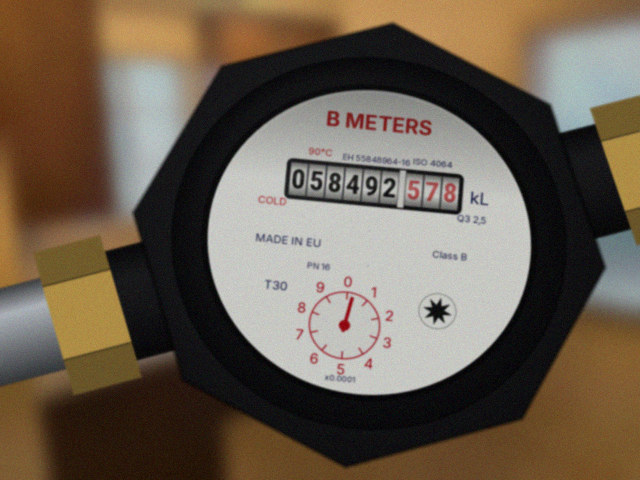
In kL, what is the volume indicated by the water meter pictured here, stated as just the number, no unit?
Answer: 58492.5780
